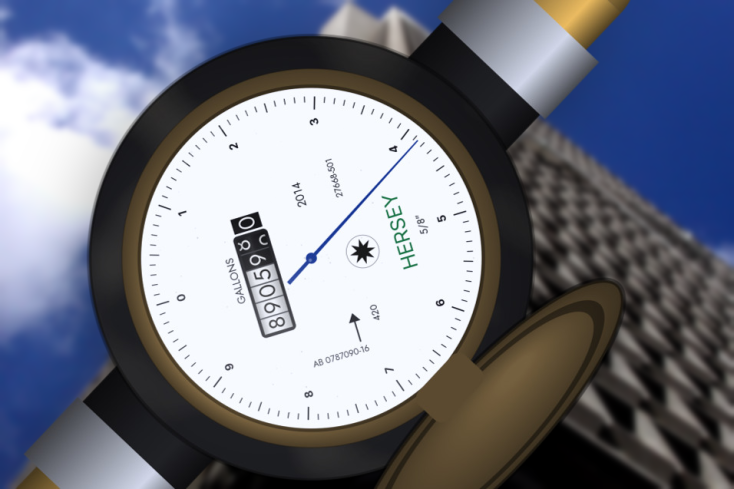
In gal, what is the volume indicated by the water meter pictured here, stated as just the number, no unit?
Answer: 8905984.1
